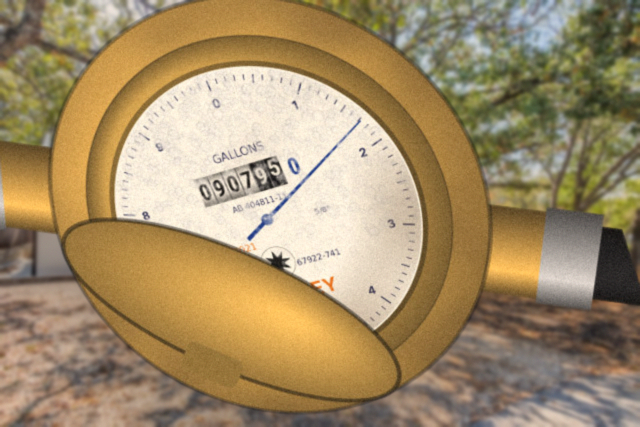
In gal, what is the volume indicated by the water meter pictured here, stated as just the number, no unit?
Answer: 907951.7
